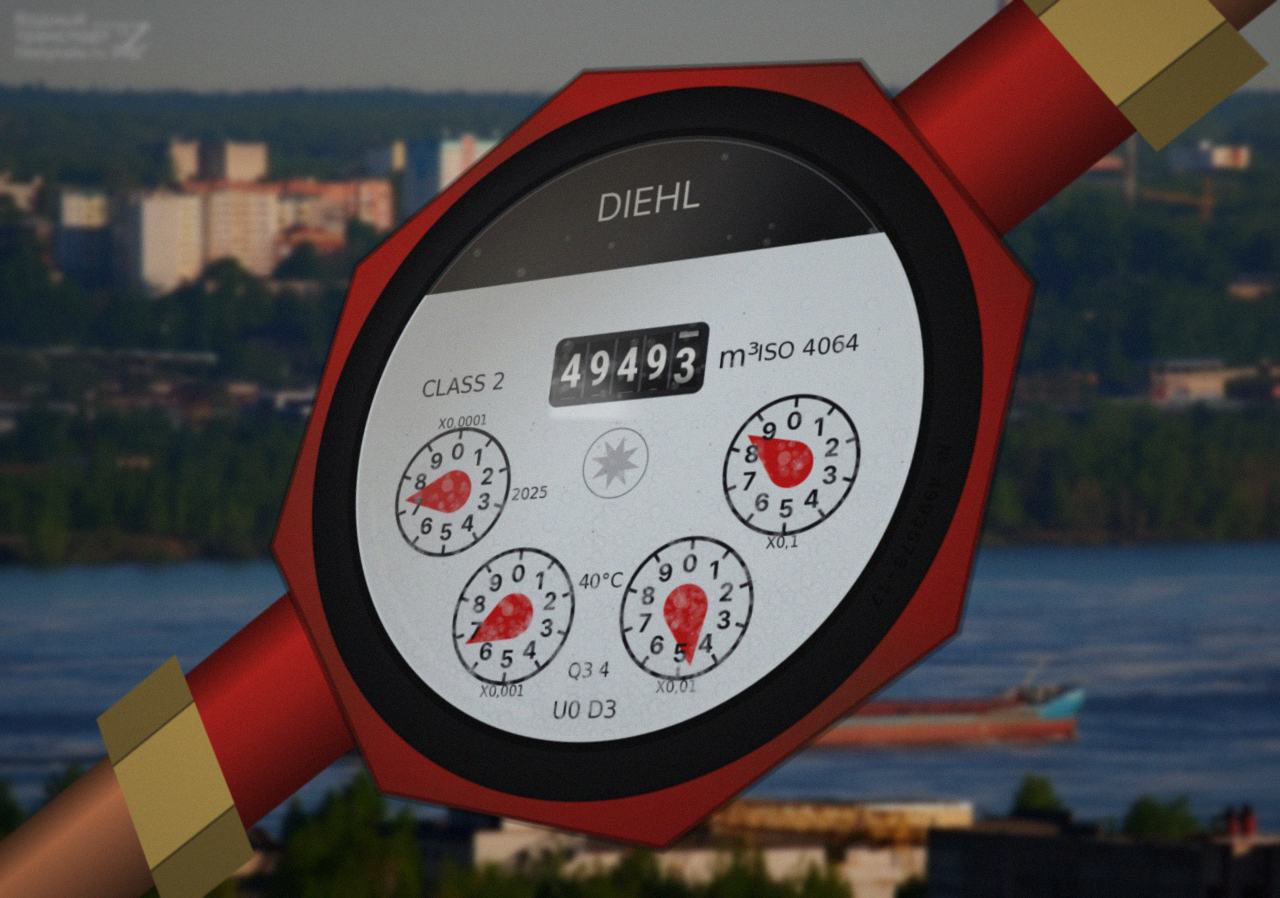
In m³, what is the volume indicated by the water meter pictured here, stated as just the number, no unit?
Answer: 49492.8467
